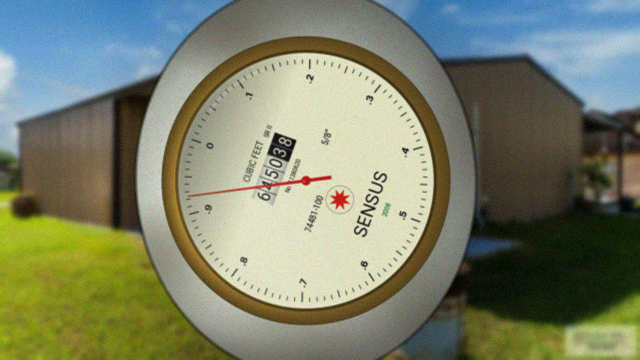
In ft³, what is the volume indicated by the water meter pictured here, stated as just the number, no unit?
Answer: 645037.92
